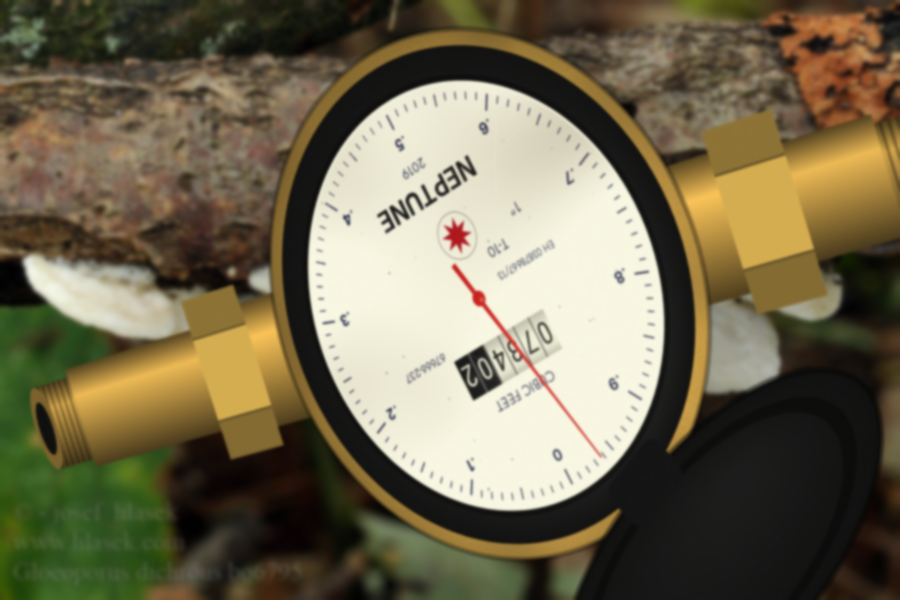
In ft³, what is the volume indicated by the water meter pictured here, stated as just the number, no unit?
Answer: 73401.96
